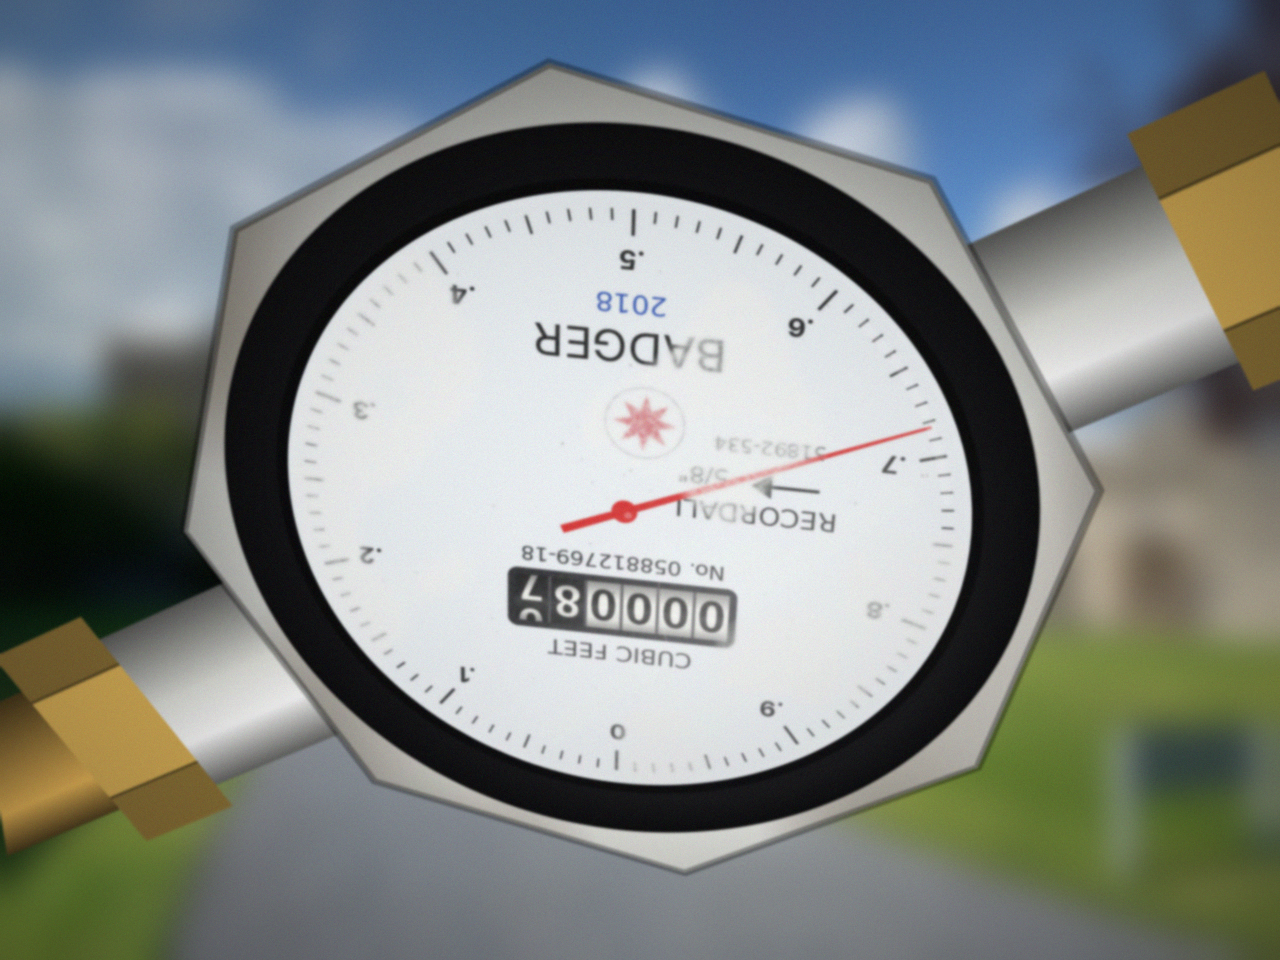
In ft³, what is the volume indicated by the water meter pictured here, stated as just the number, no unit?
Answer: 86.68
